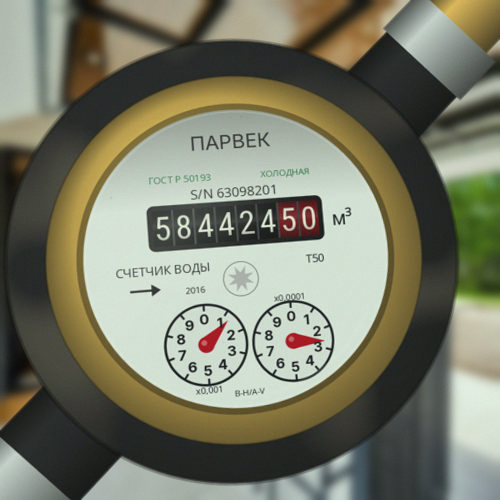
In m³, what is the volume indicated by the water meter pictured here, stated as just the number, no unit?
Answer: 584424.5012
